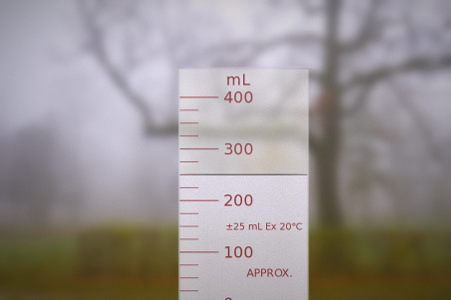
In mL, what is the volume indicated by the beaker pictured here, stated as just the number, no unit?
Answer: 250
